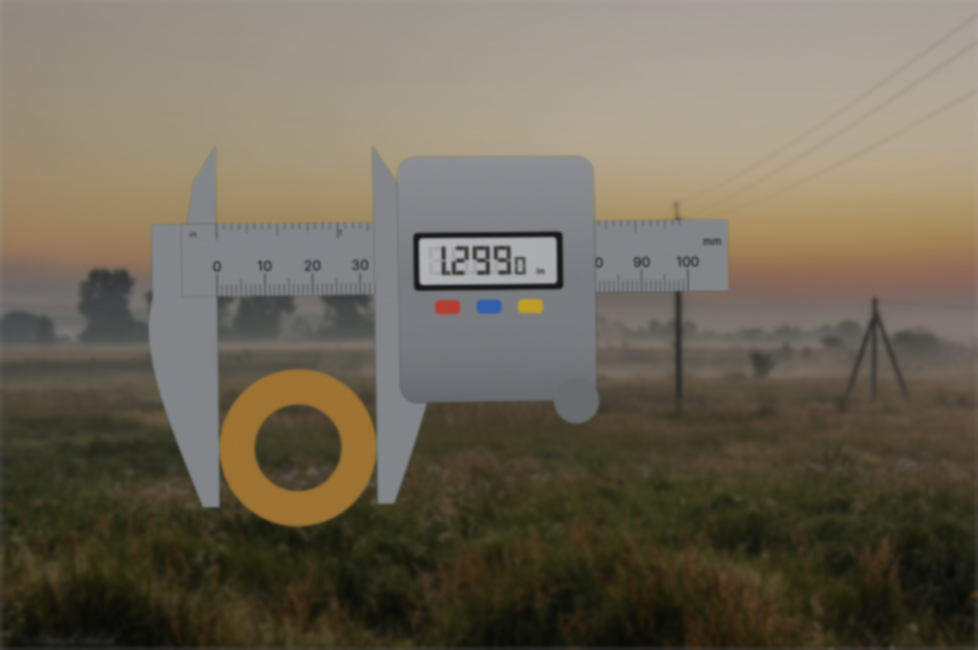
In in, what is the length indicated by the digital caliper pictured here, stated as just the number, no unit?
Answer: 1.2990
